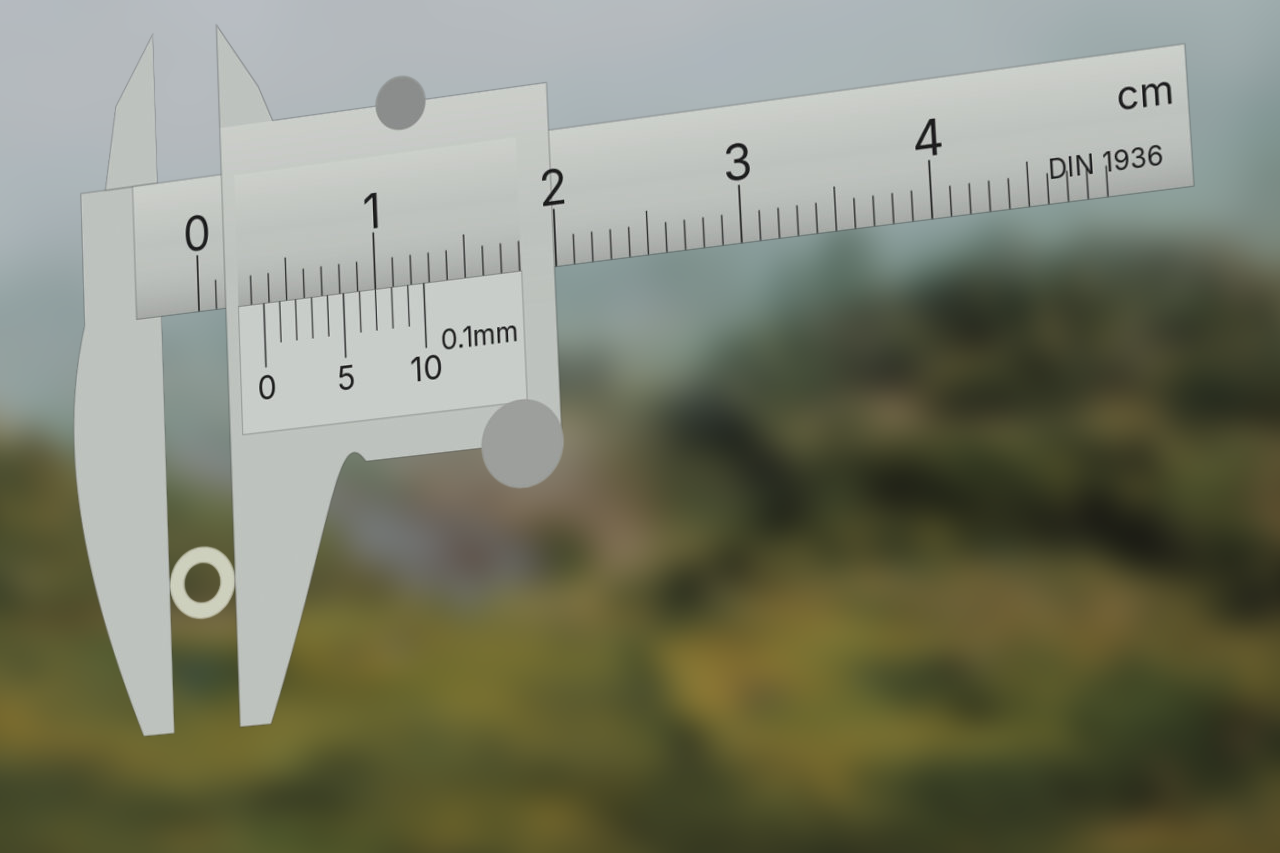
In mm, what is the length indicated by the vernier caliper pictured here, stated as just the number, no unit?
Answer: 3.7
